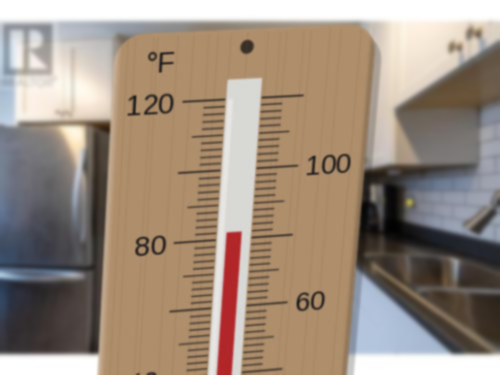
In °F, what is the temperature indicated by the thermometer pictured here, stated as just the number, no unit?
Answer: 82
